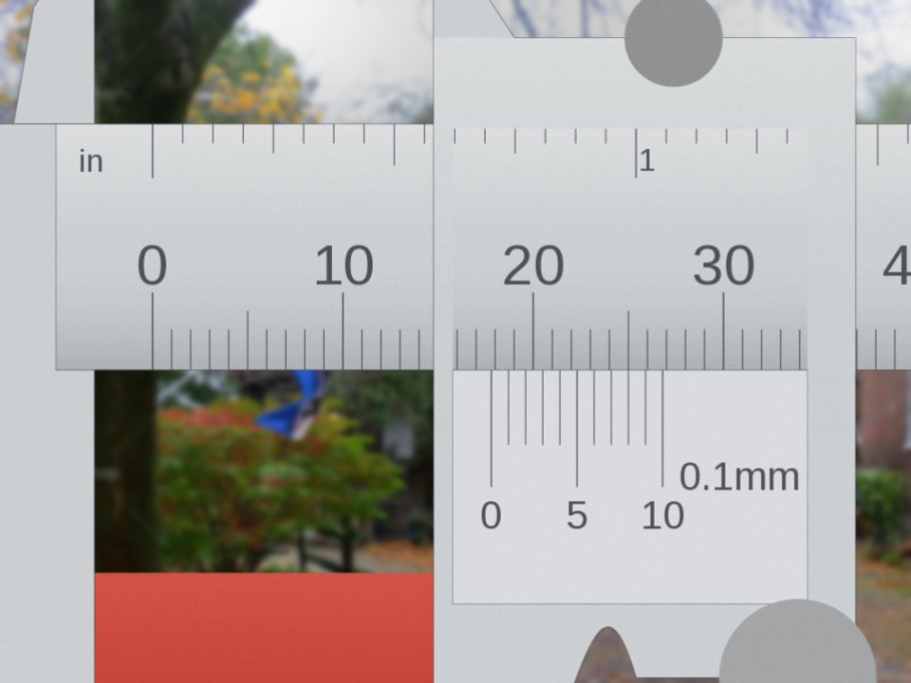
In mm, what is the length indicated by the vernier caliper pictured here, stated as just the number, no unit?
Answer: 17.8
